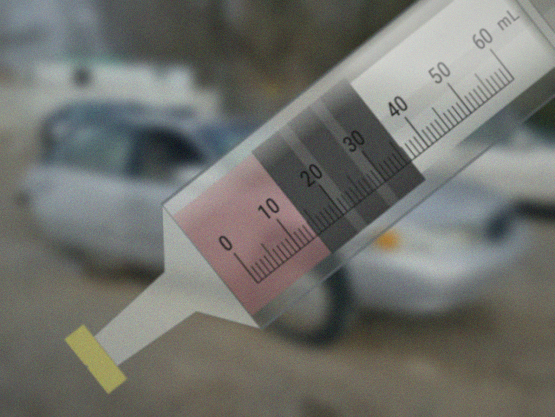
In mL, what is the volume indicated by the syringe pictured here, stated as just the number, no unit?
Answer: 14
